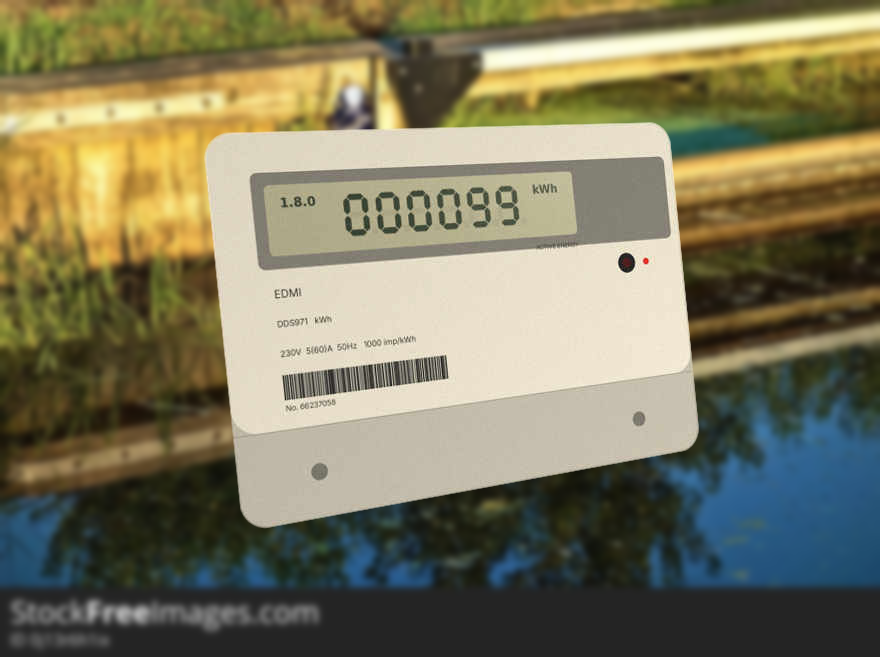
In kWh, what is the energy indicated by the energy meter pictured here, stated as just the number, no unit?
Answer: 99
